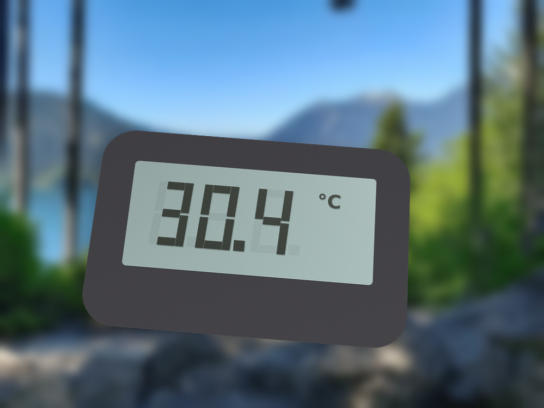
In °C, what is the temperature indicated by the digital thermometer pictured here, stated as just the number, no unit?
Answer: 30.4
